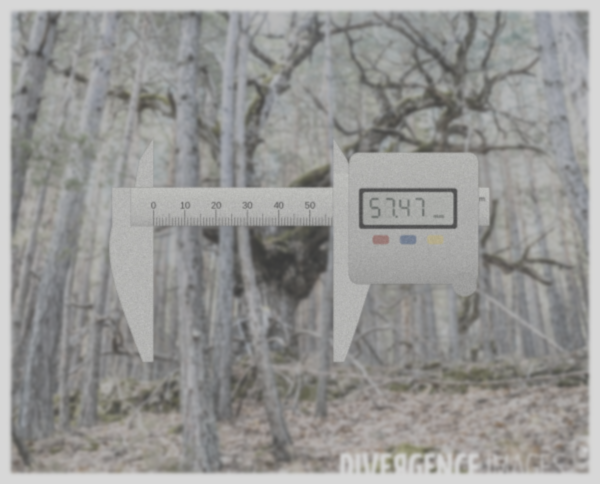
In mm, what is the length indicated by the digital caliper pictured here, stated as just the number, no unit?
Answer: 57.47
